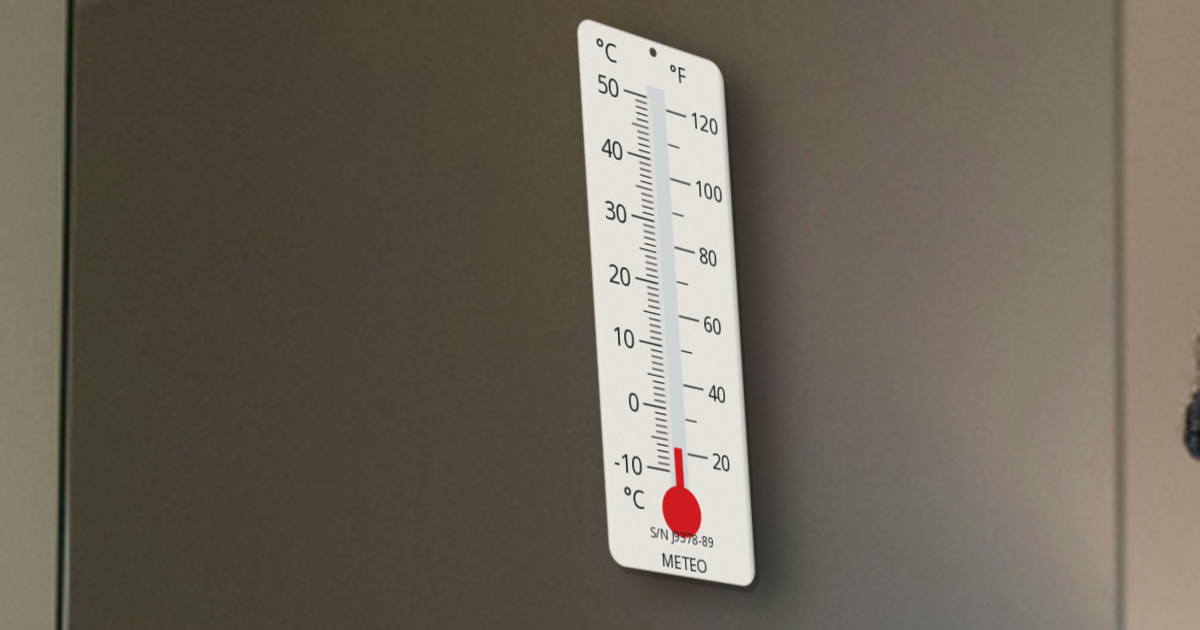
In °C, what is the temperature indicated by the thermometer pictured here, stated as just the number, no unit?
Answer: -6
